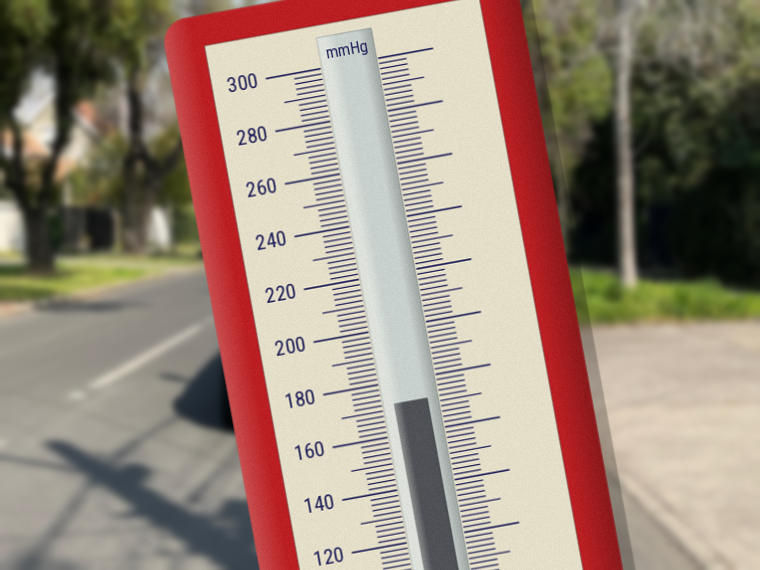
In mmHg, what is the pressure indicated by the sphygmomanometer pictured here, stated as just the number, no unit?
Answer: 172
